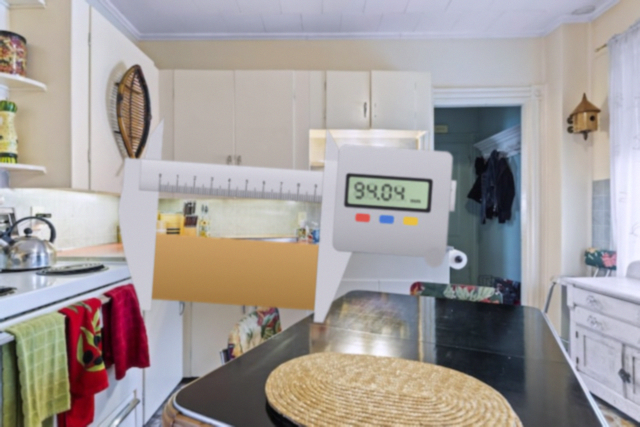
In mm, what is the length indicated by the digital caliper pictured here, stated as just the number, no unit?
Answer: 94.04
